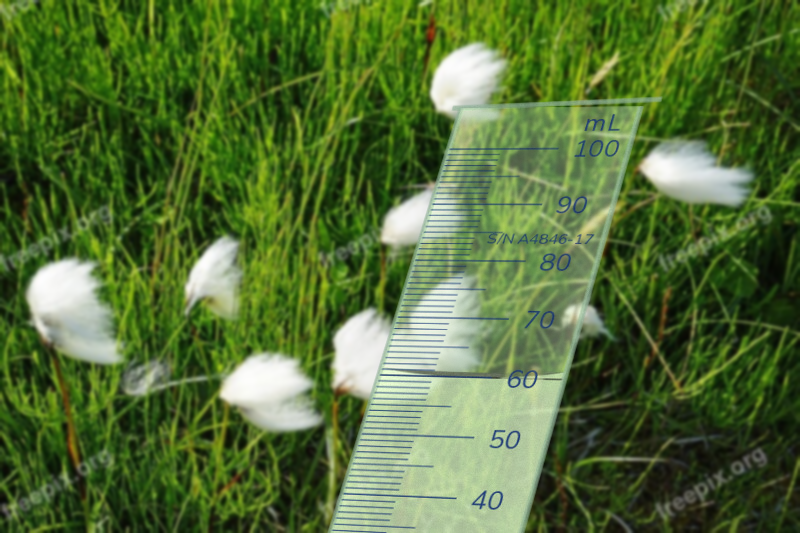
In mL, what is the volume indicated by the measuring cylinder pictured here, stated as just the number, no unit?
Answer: 60
